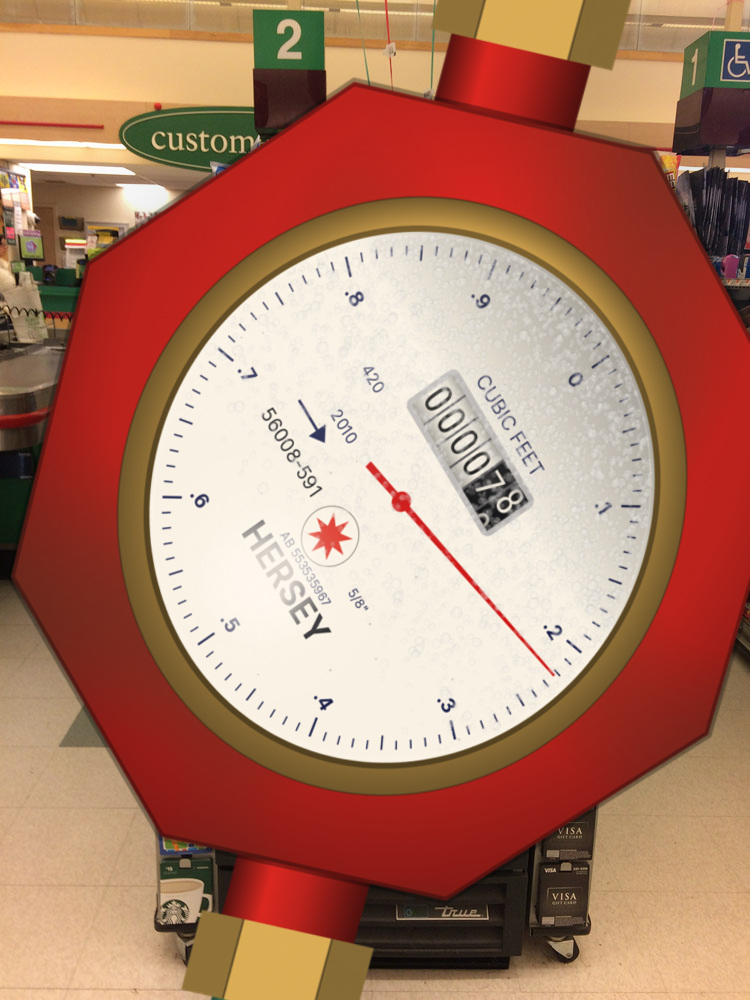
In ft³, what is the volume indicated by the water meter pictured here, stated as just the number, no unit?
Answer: 78.22
